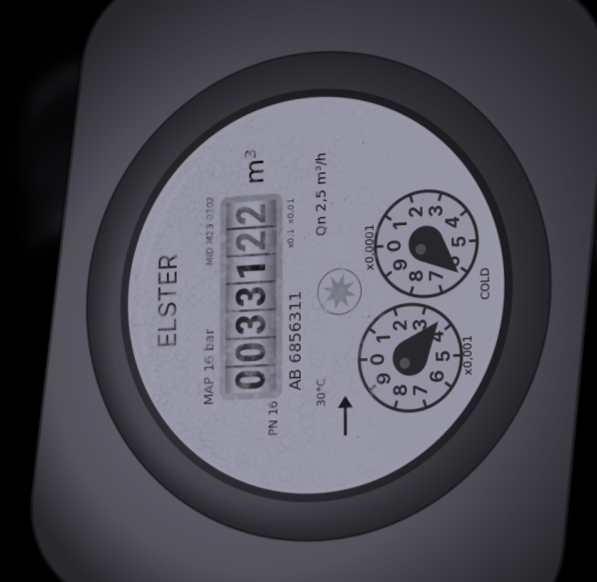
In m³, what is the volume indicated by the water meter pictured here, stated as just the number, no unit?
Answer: 331.2236
